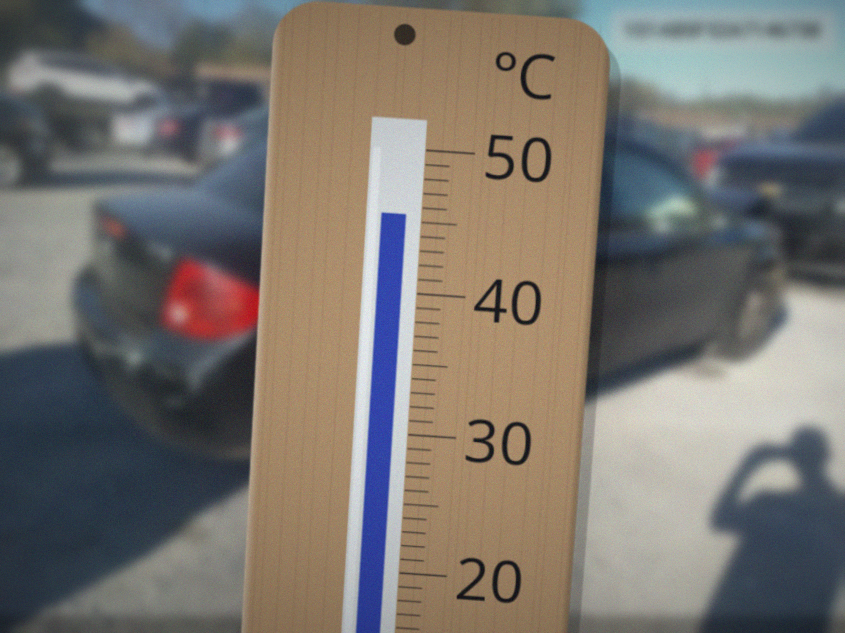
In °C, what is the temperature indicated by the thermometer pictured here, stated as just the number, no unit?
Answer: 45.5
